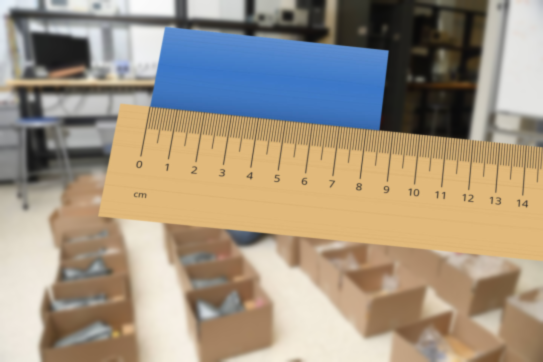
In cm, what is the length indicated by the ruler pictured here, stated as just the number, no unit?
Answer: 8.5
